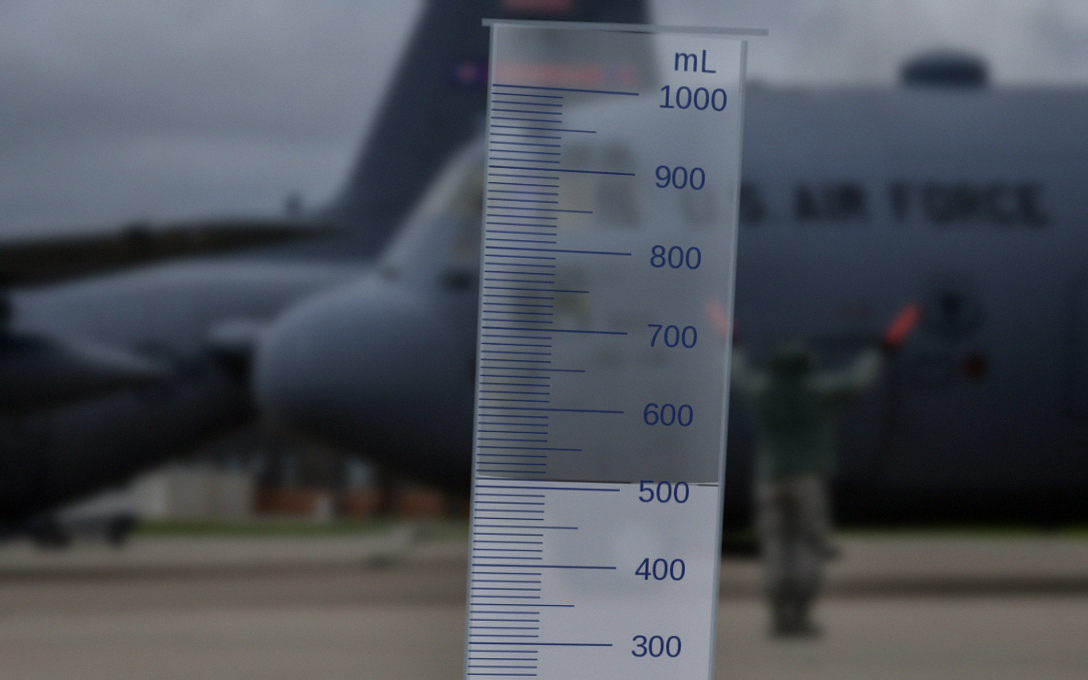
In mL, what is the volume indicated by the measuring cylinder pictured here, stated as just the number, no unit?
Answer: 510
